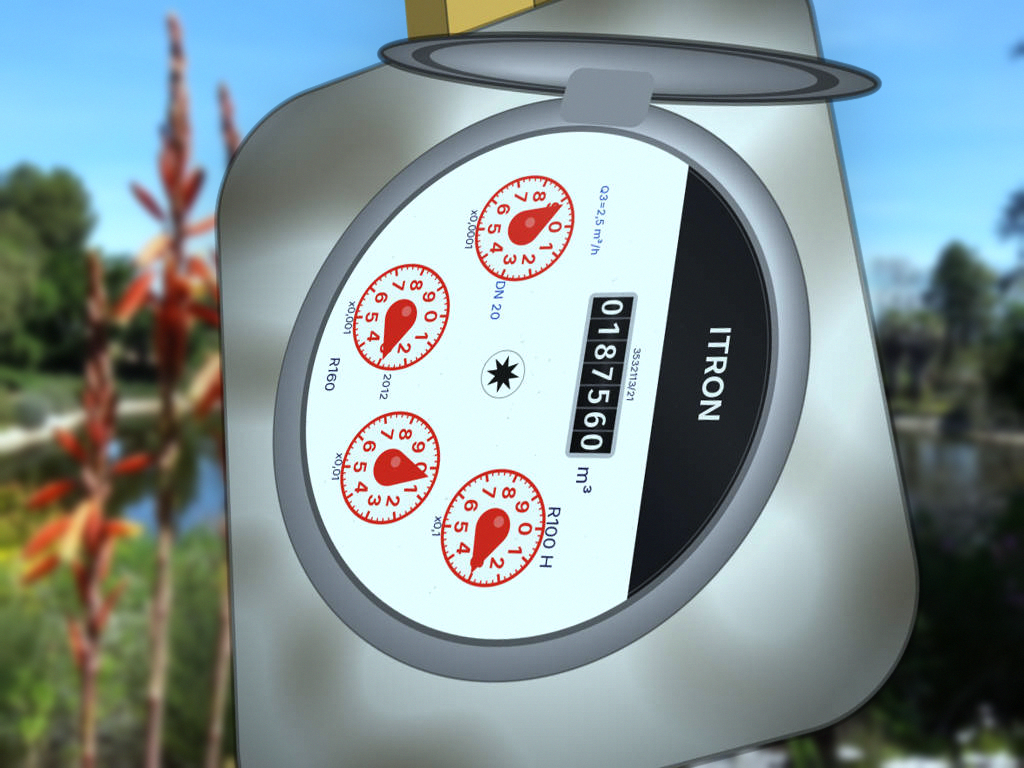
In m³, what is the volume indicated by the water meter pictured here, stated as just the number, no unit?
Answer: 187560.3029
